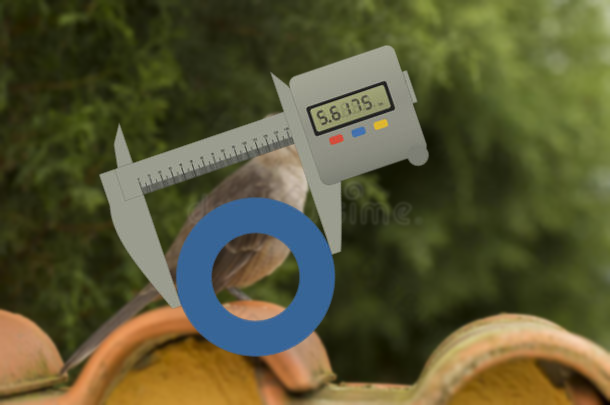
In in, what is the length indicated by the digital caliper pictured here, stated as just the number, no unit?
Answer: 5.6175
